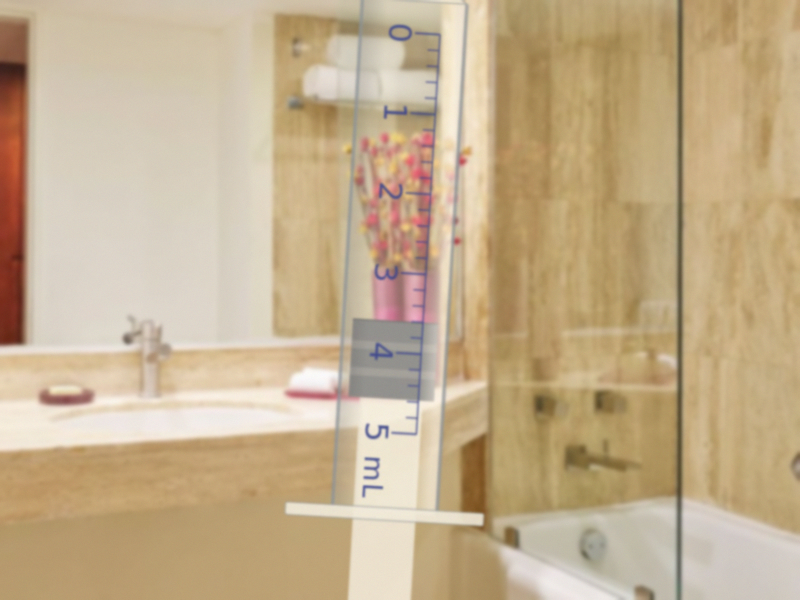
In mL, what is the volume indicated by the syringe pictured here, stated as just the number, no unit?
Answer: 3.6
